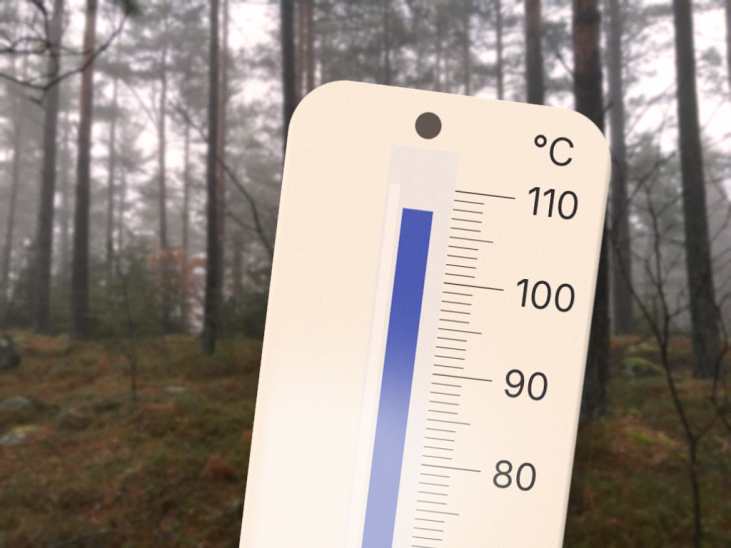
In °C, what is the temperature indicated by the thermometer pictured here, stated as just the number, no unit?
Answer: 107.5
